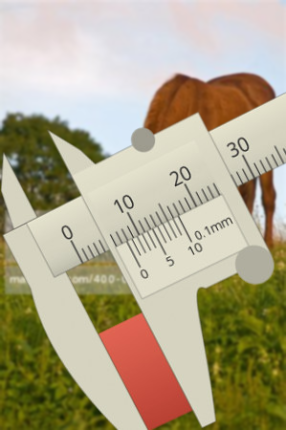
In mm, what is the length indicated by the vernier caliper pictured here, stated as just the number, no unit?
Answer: 7.8
